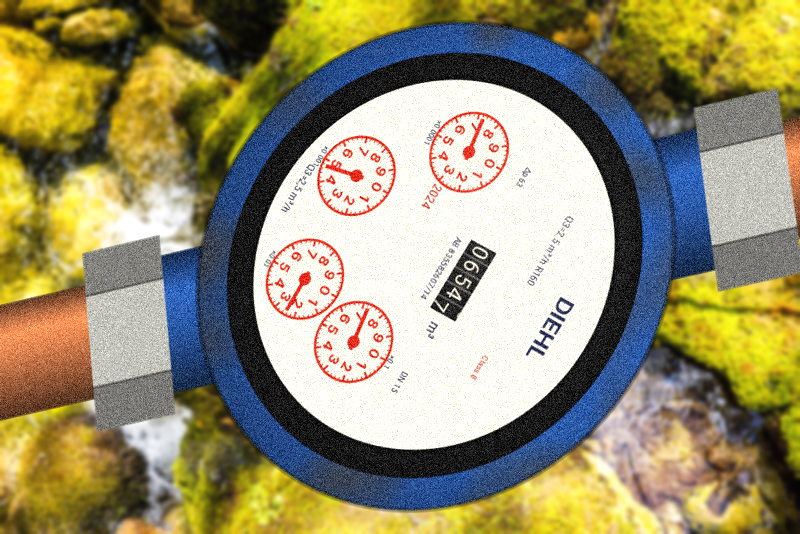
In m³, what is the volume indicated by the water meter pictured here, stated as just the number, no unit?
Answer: 6546.7247
